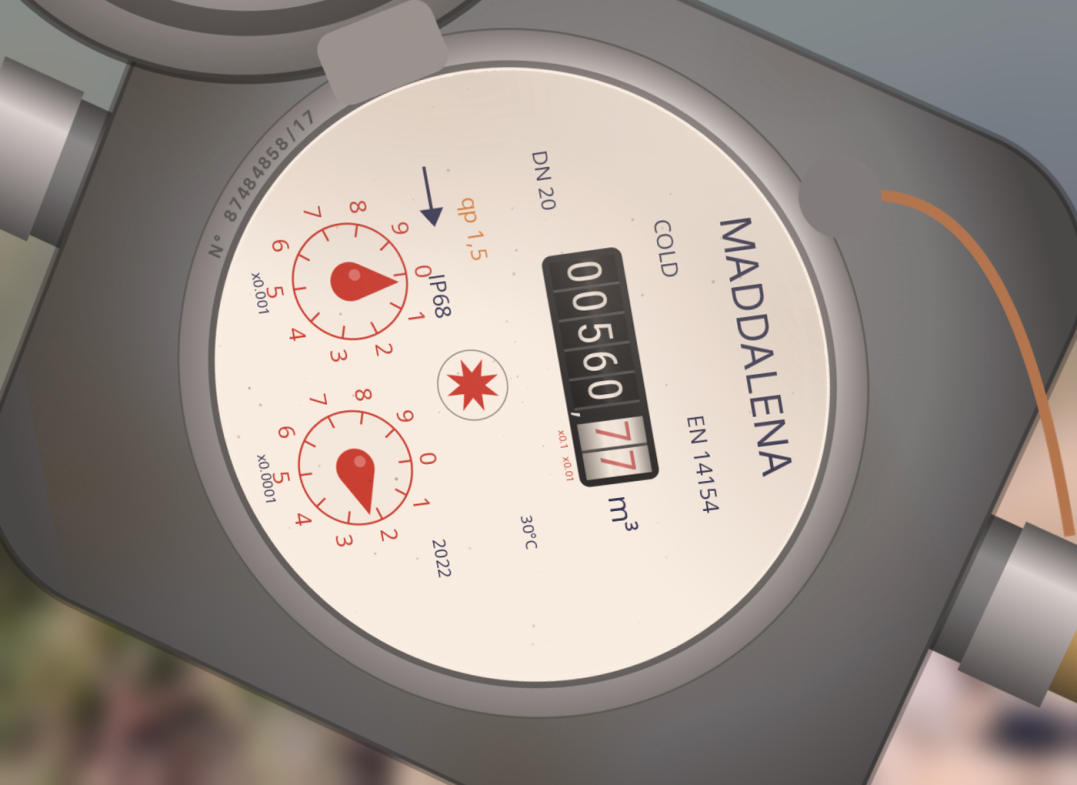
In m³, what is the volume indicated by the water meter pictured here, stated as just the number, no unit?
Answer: 560.7702
